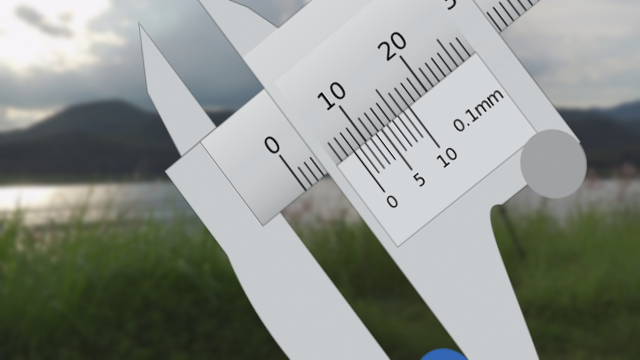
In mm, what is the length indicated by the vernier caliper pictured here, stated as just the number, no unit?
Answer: 8.0
